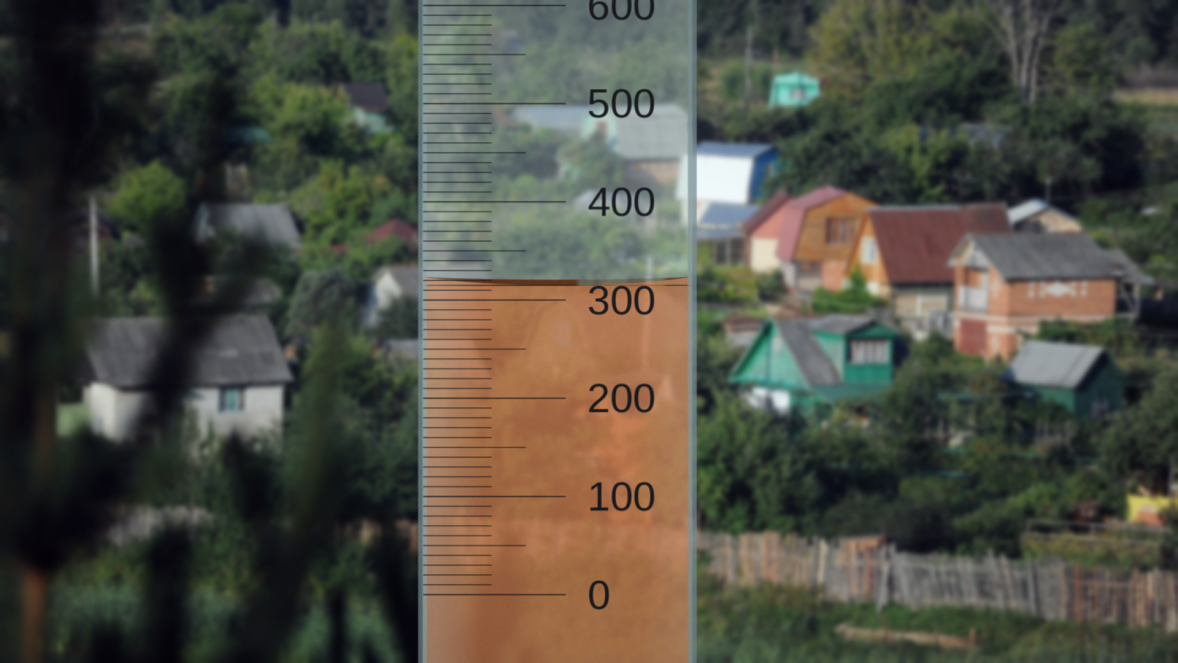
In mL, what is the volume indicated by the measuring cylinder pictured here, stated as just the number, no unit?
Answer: 315
